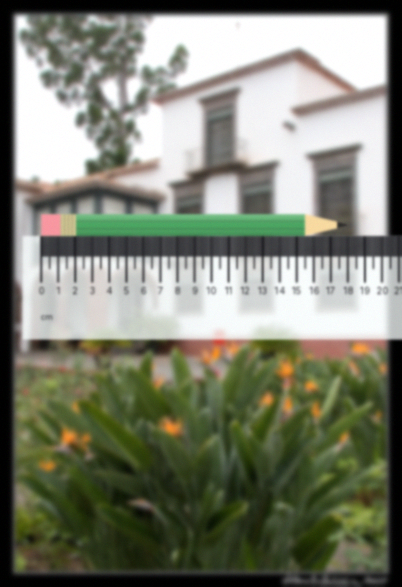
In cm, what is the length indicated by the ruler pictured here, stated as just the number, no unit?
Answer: 18
